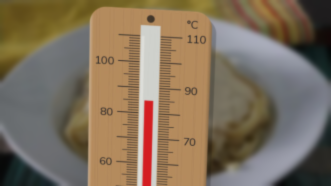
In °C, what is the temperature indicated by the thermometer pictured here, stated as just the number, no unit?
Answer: 85
